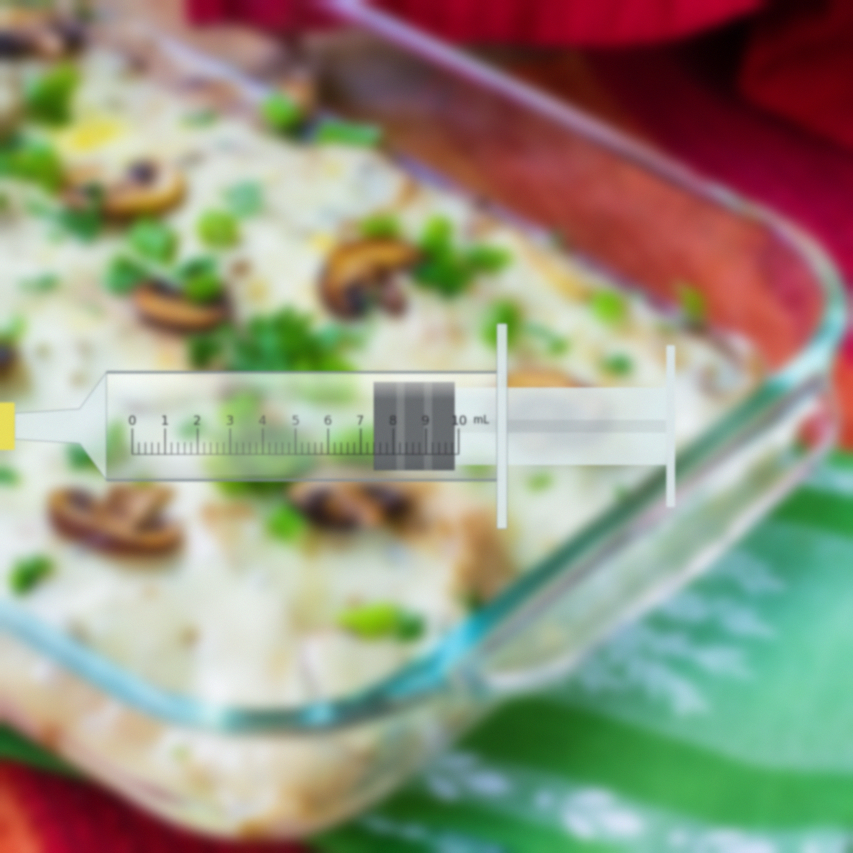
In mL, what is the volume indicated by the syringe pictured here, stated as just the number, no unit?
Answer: 7.4
